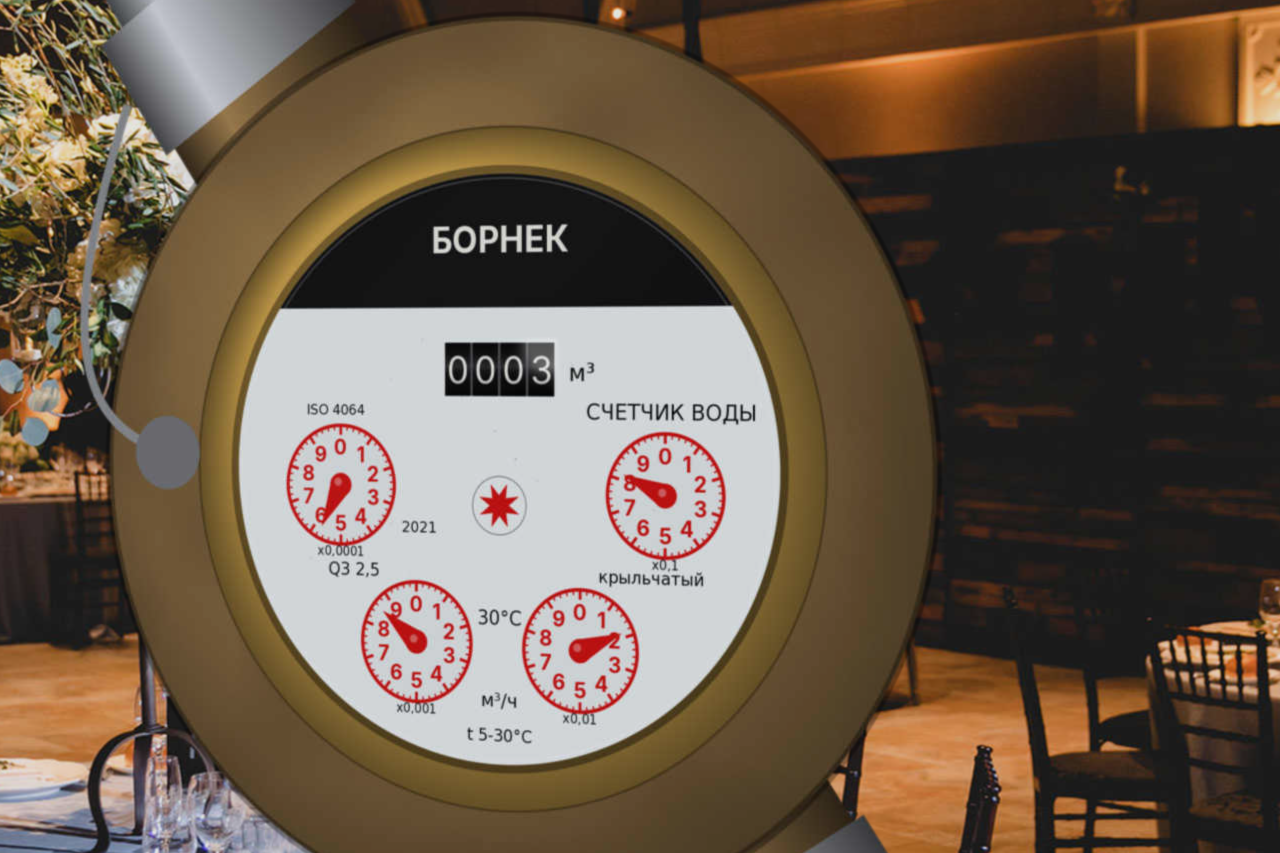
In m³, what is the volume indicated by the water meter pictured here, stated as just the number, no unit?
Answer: 3.8185
